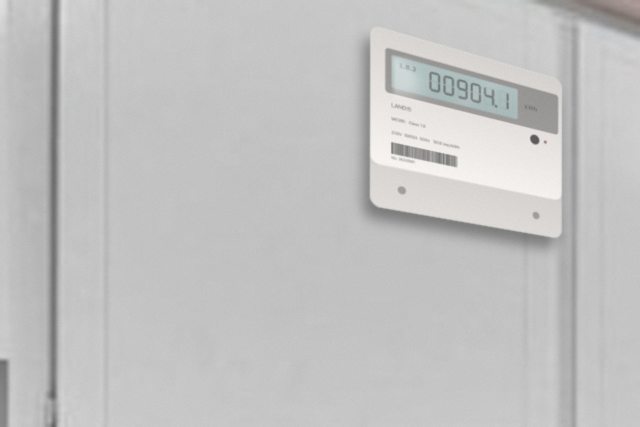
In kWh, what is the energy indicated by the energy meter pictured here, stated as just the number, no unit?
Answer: 904.1
